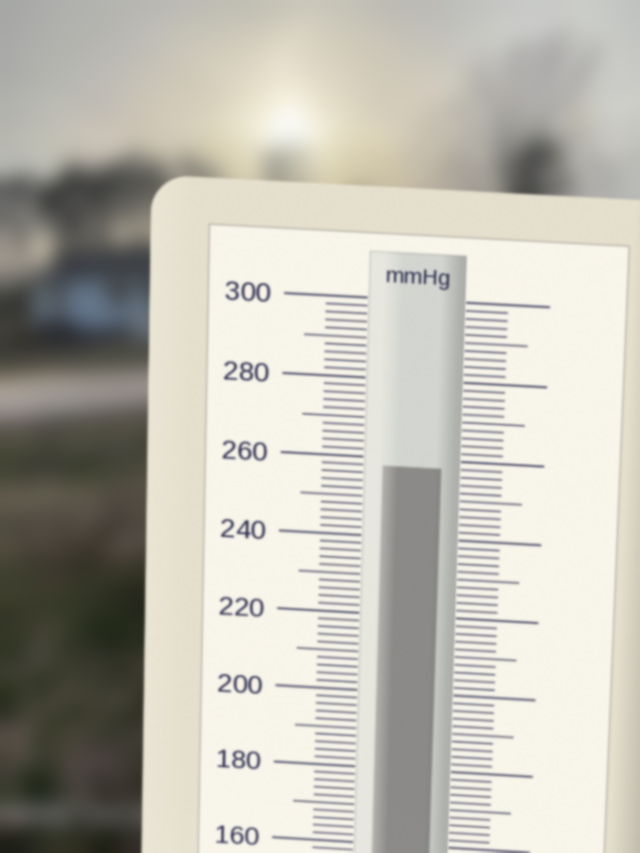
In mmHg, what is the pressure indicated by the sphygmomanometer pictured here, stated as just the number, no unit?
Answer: 258
